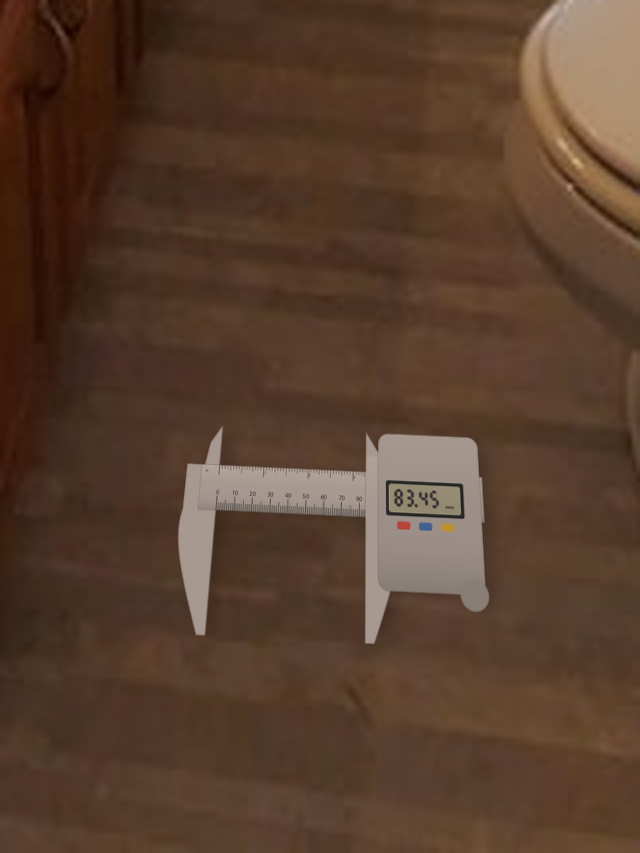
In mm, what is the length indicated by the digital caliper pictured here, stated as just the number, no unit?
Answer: 83.45
